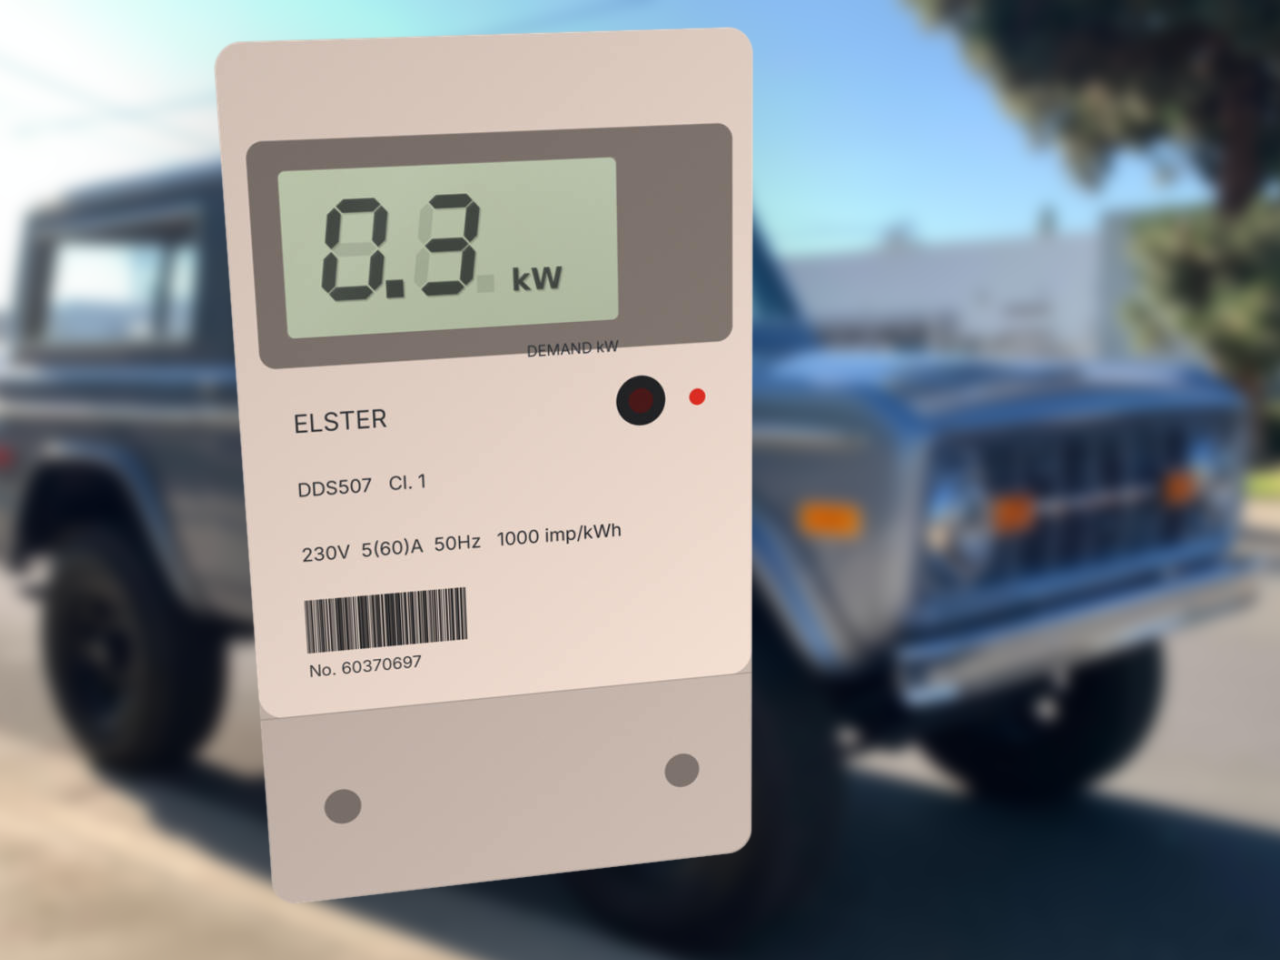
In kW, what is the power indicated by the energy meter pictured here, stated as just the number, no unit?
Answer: 0.3
